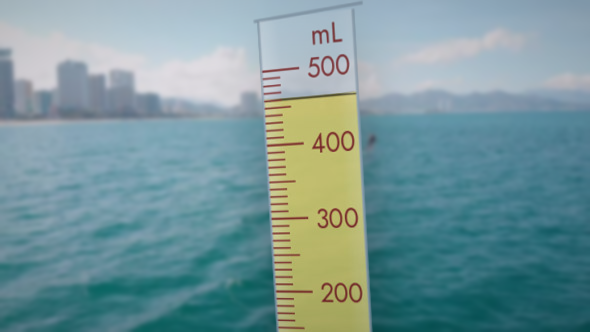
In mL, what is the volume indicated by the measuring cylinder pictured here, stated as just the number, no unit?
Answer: 460
